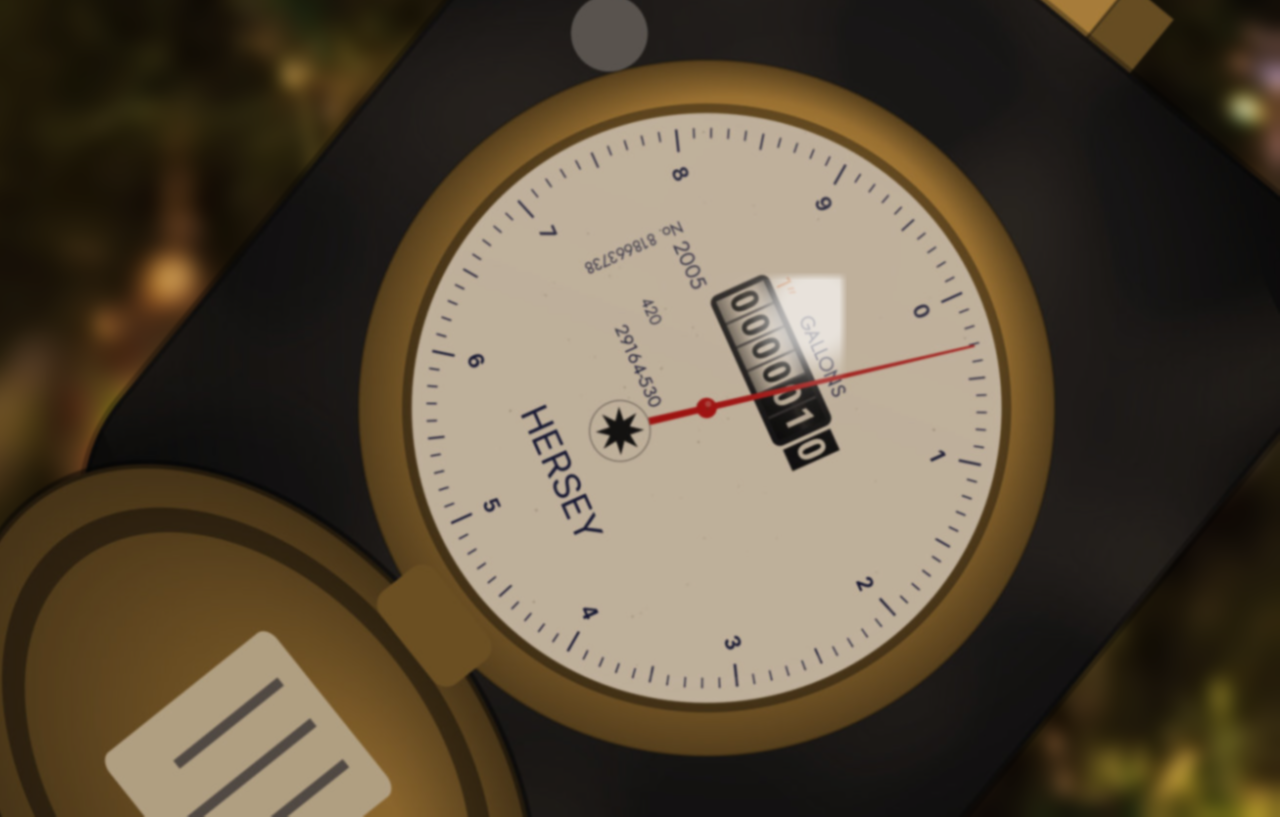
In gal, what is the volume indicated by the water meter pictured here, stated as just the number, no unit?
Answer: 10.3
